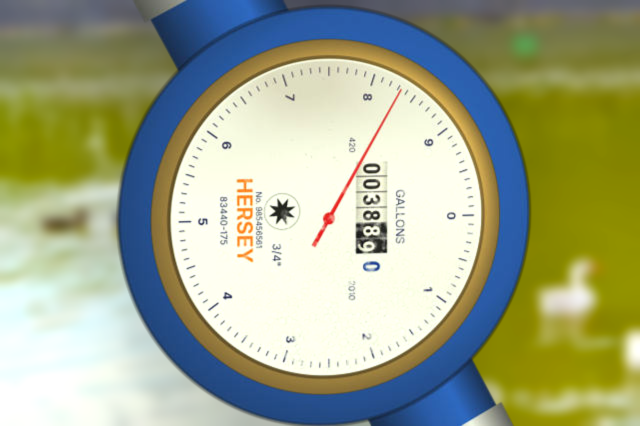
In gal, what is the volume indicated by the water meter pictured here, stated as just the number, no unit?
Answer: 38888.3
